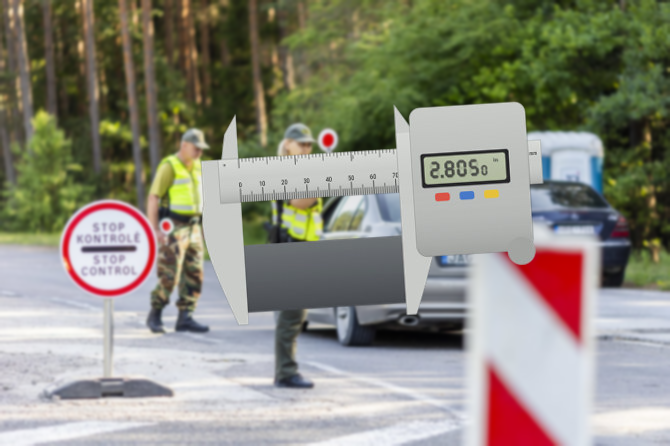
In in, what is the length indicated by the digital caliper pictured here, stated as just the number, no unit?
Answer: 2.8050
